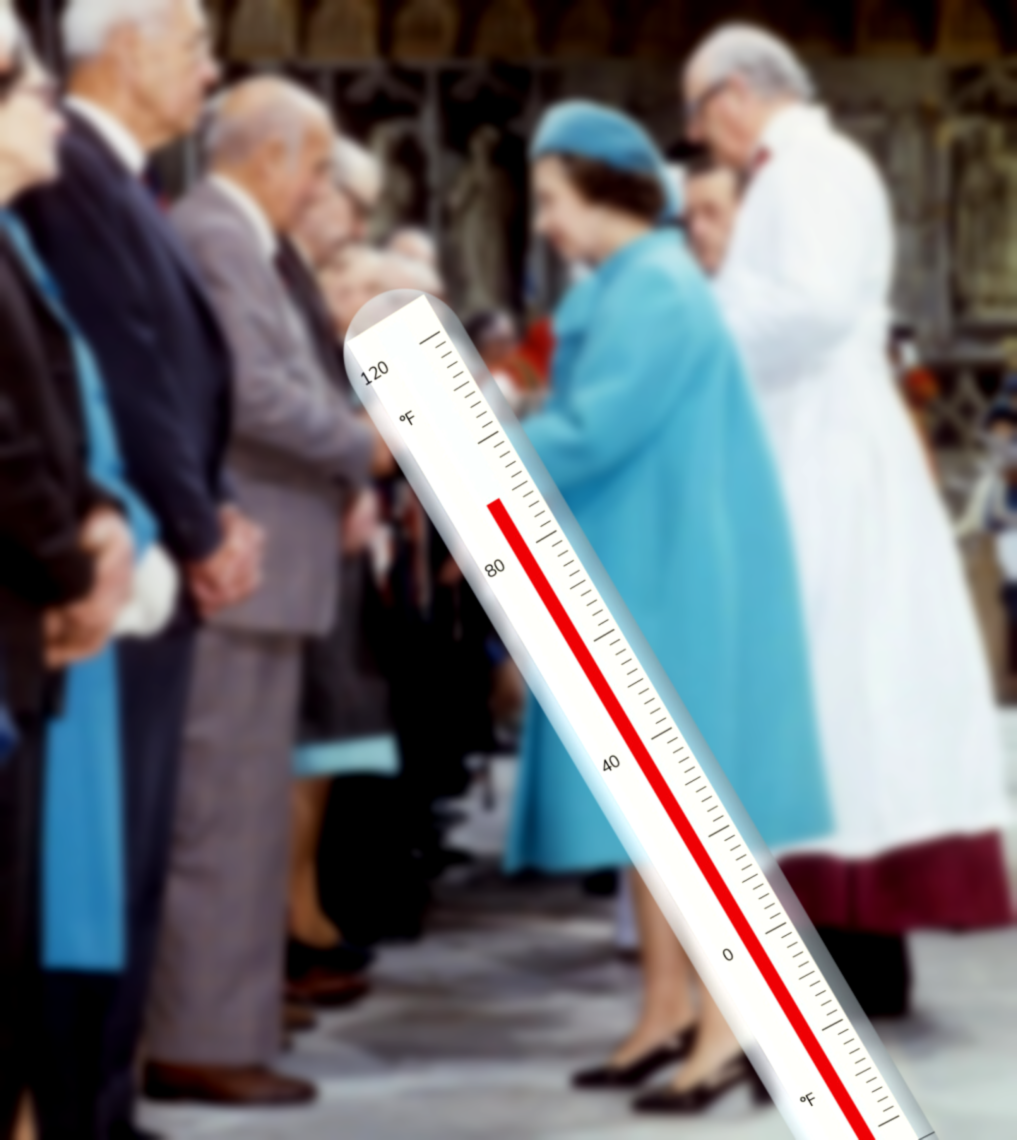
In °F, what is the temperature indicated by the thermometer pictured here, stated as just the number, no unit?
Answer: 90
